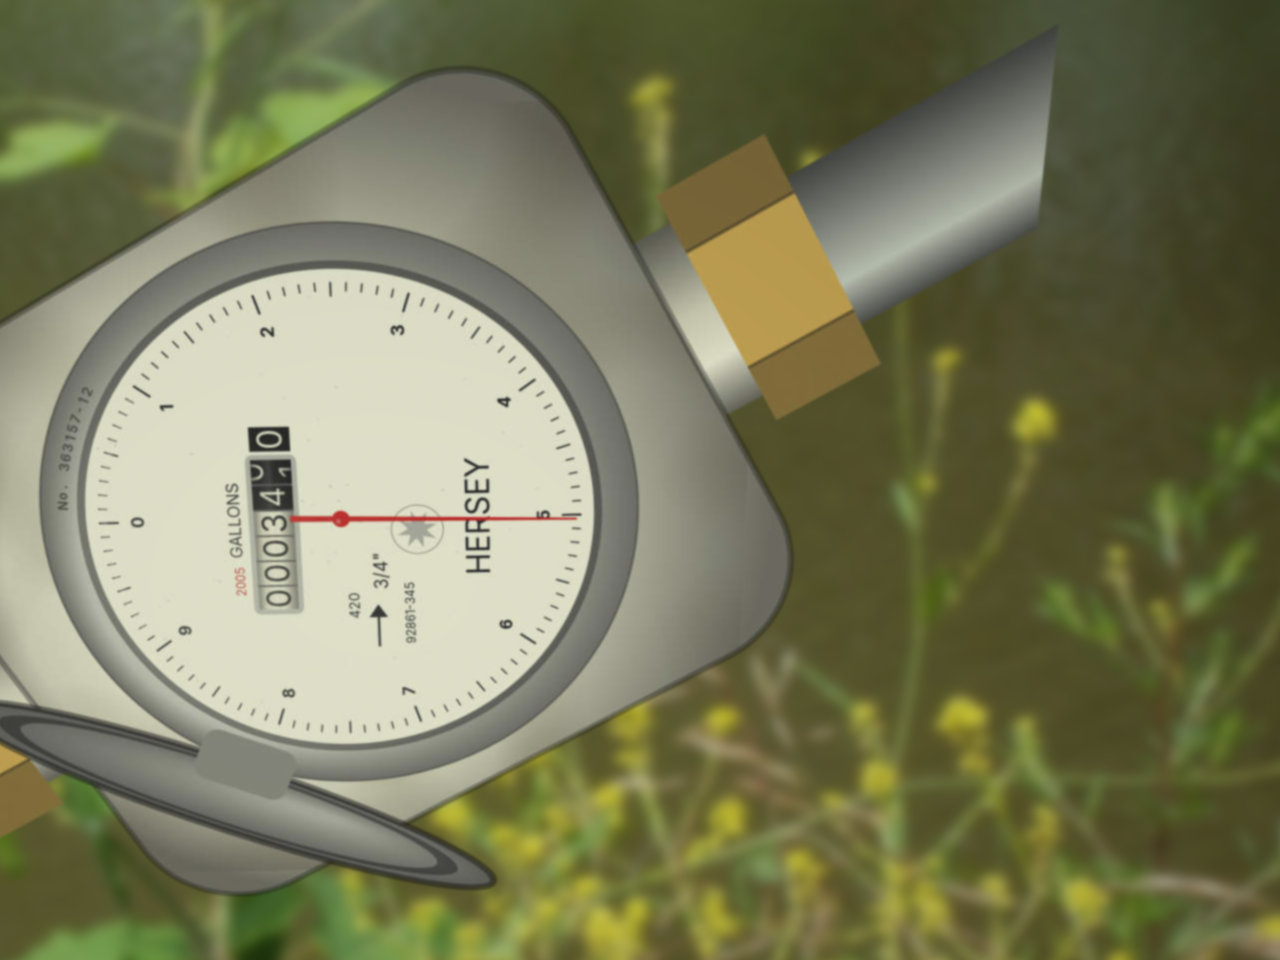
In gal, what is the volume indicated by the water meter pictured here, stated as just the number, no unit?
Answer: 3405.0
